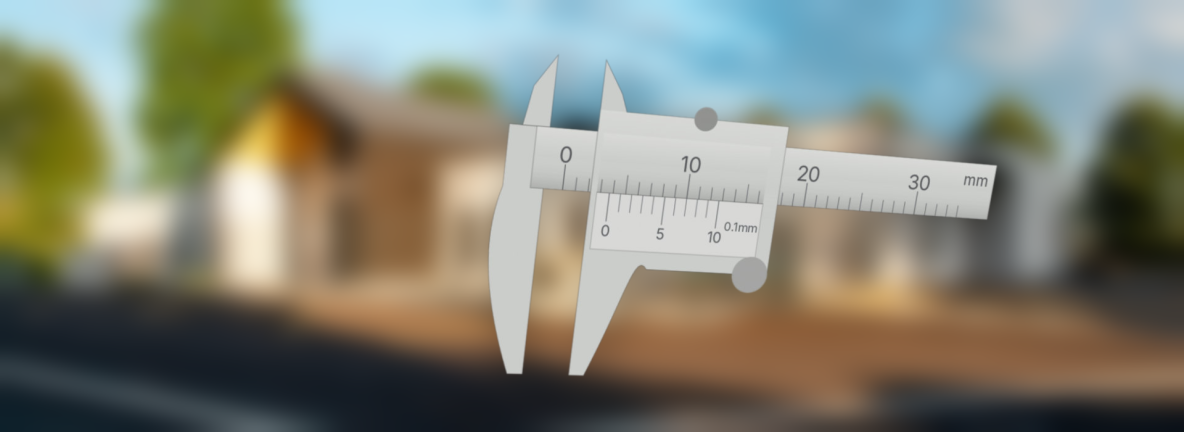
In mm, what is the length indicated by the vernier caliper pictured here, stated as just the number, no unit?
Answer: 3.7
